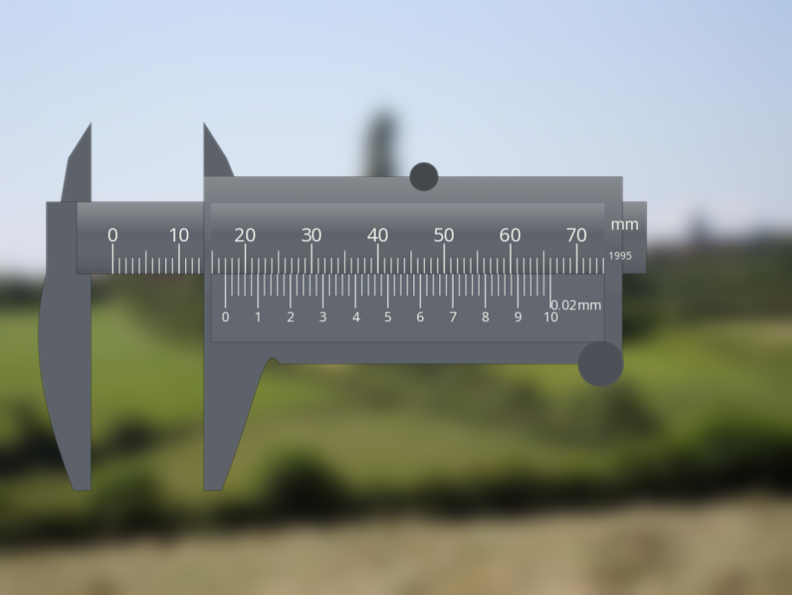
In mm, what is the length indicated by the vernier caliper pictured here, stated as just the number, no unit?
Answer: 17.0
